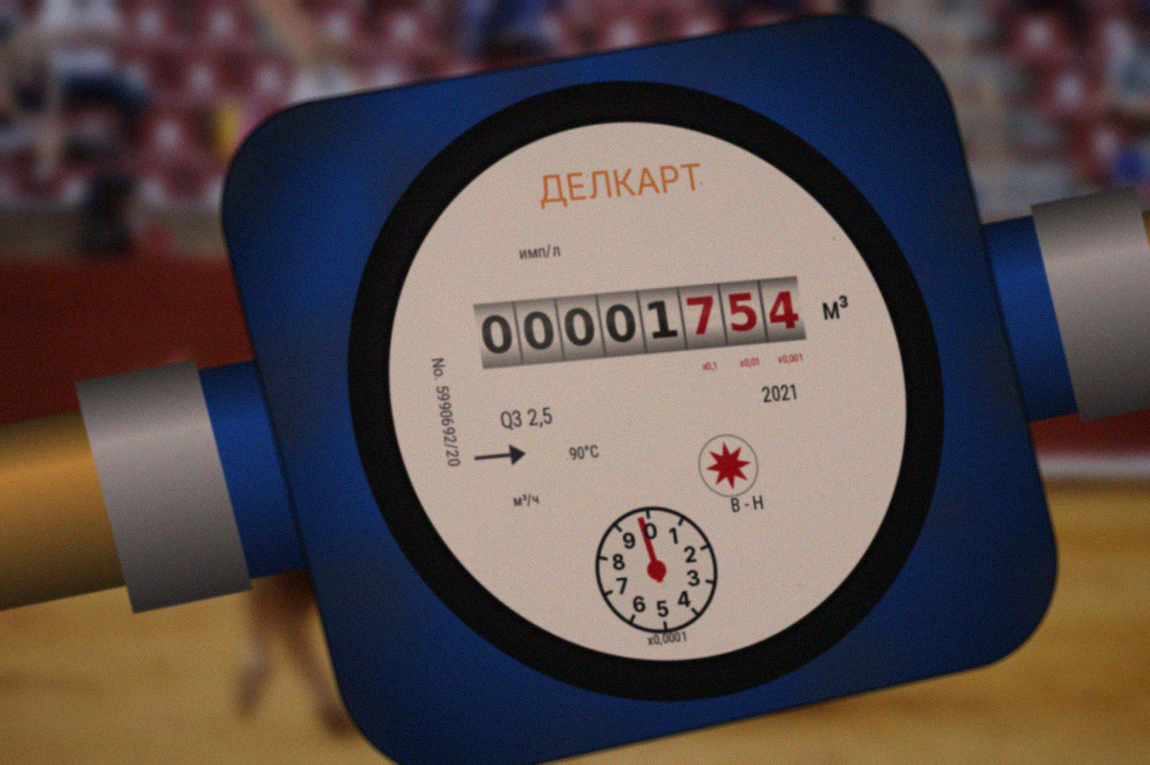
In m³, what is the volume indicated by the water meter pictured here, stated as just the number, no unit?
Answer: 1.7539
